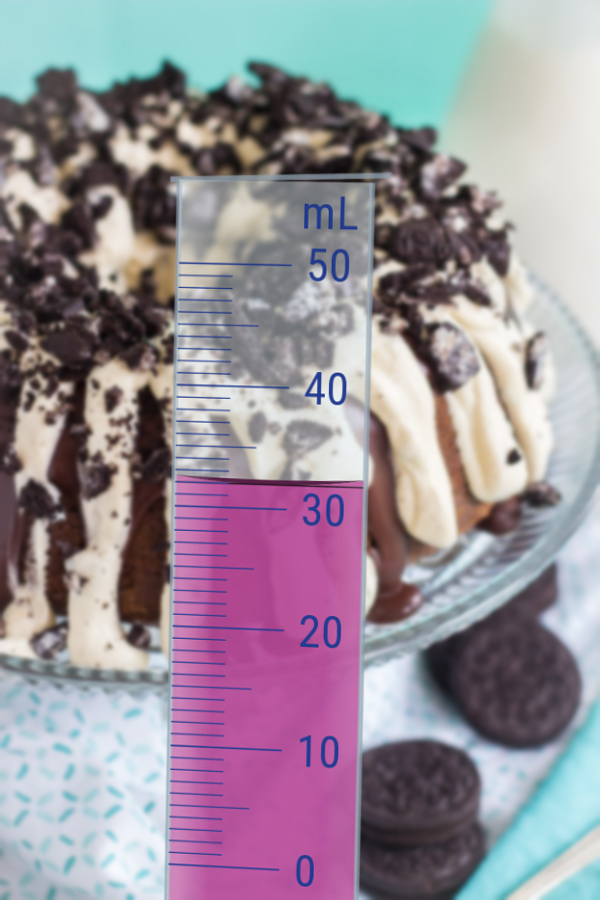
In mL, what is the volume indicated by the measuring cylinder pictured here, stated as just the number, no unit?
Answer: 32
